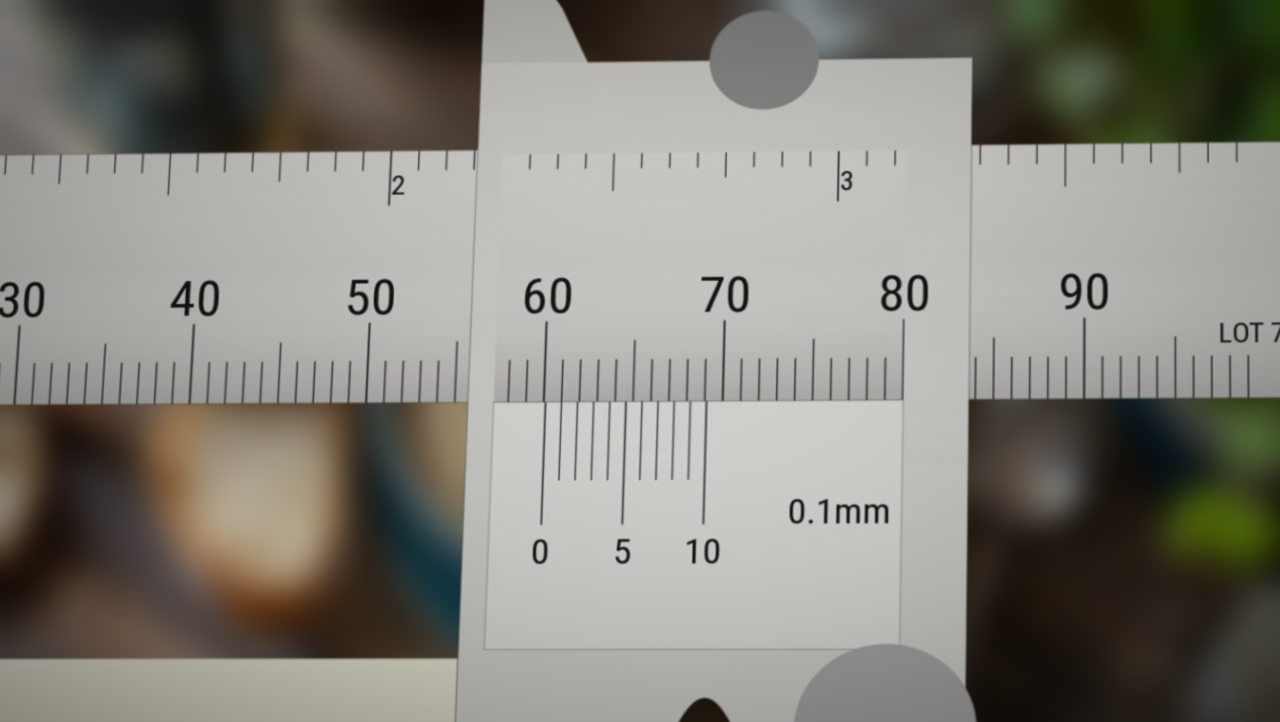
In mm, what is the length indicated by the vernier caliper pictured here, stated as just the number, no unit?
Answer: 60.1
